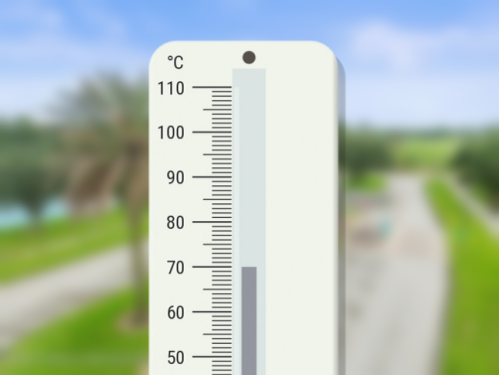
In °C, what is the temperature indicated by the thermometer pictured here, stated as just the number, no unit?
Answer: 70
